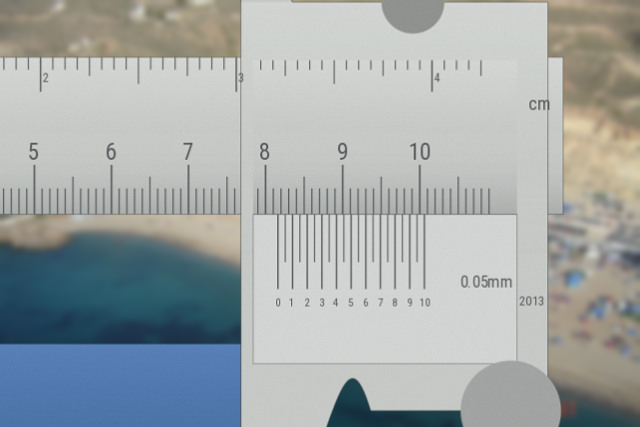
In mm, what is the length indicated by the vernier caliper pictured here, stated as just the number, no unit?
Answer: 81.6
